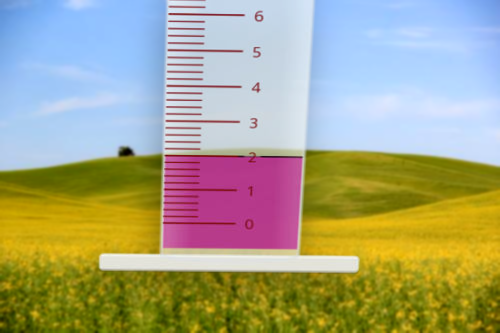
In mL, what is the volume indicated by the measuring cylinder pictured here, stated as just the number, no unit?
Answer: 2
